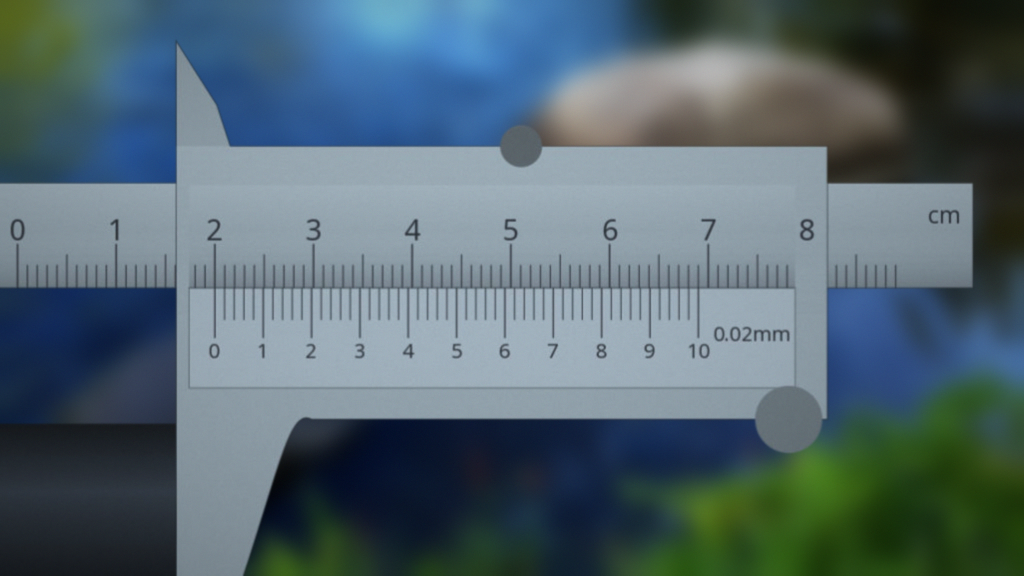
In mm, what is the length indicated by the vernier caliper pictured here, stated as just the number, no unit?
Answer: 20.0
